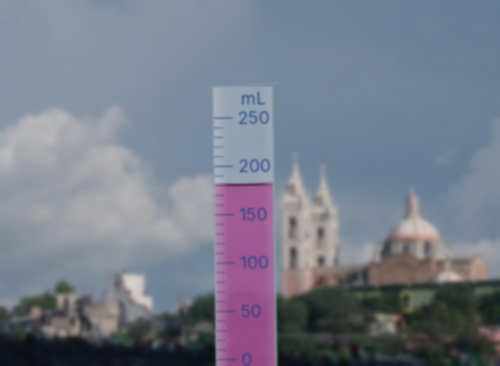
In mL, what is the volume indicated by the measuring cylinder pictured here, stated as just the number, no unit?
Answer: 180
